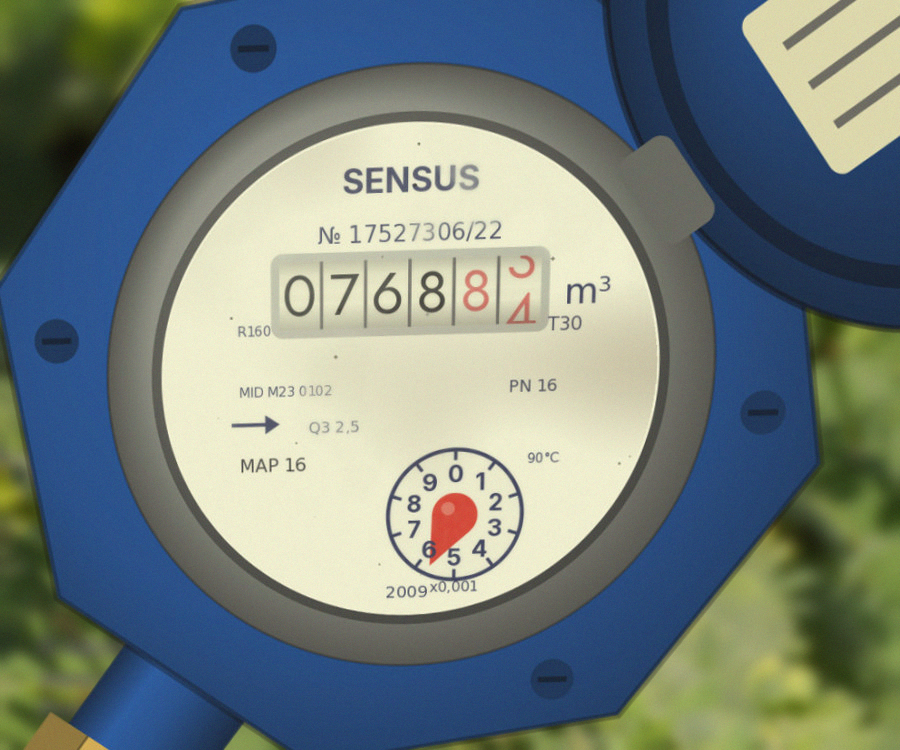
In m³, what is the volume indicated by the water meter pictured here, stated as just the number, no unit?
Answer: 768.835
